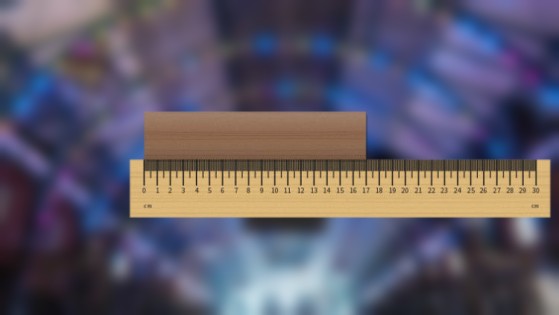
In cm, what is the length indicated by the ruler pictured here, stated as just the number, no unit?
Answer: 17
